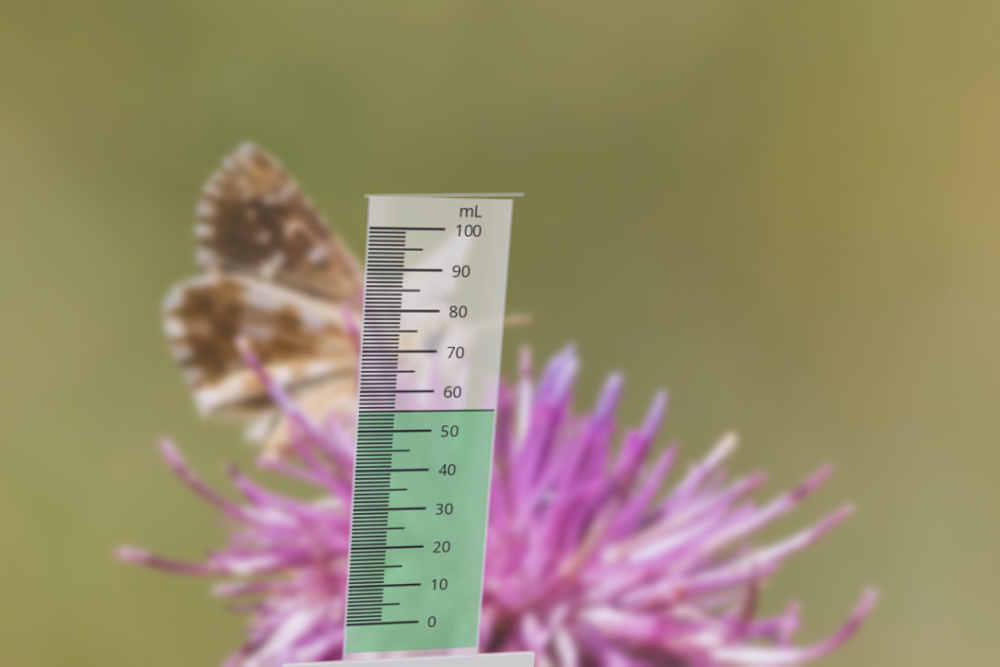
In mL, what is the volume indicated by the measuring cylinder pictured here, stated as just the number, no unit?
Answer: 55
